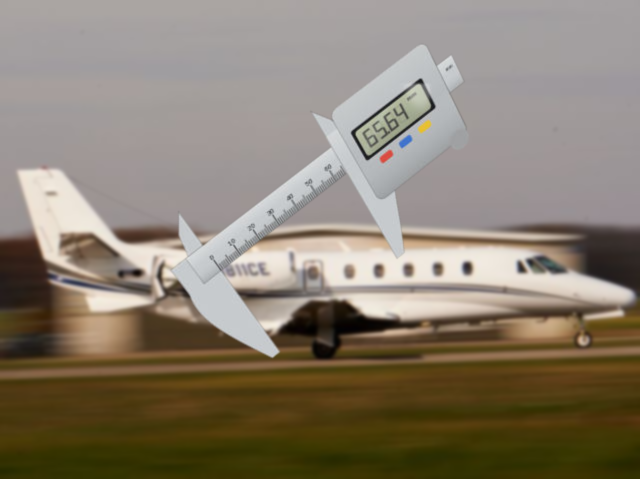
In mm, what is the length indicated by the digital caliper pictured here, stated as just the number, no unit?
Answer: 65.64
